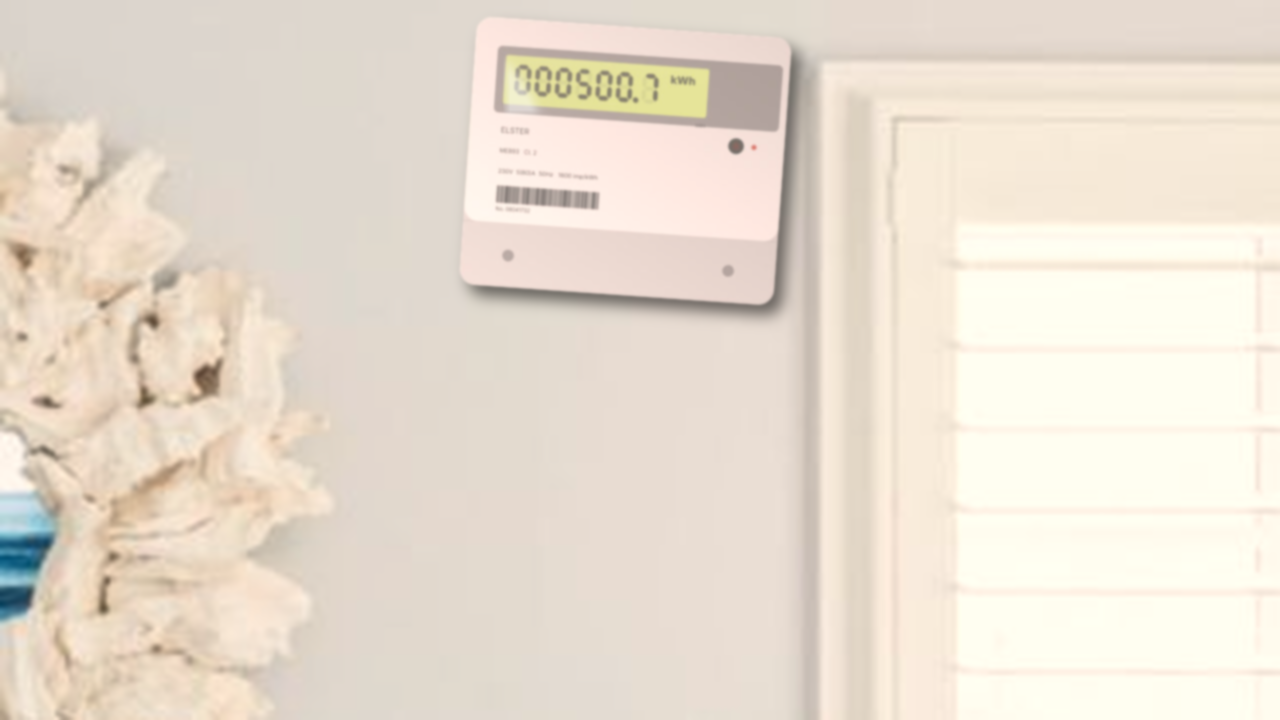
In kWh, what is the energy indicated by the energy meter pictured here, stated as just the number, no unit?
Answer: 500.7
